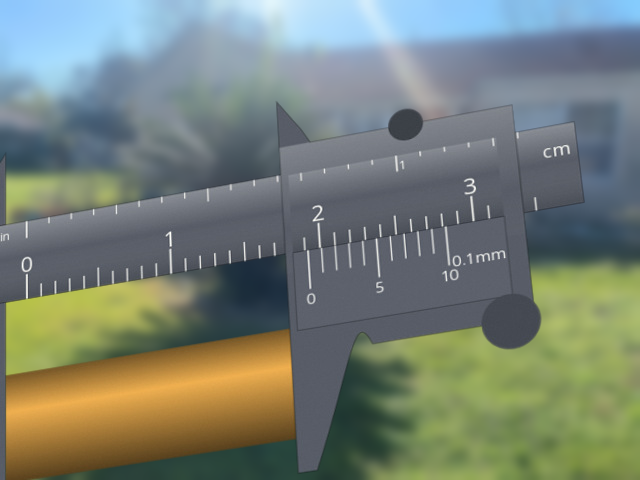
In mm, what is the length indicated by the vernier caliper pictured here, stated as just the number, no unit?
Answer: 19.2
